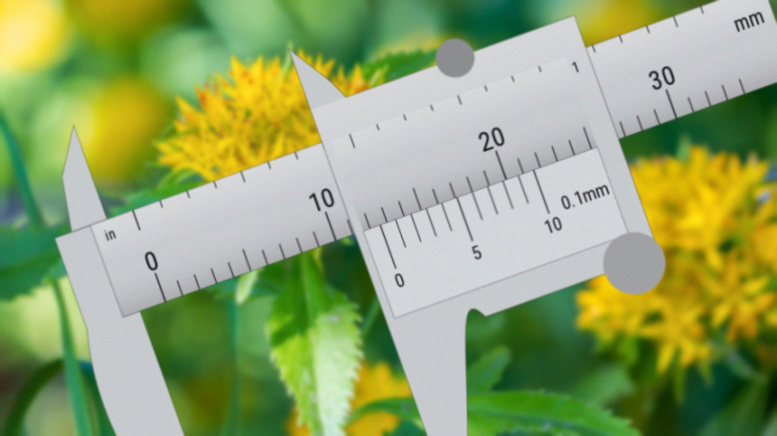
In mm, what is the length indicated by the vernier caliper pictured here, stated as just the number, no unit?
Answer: 12.6
